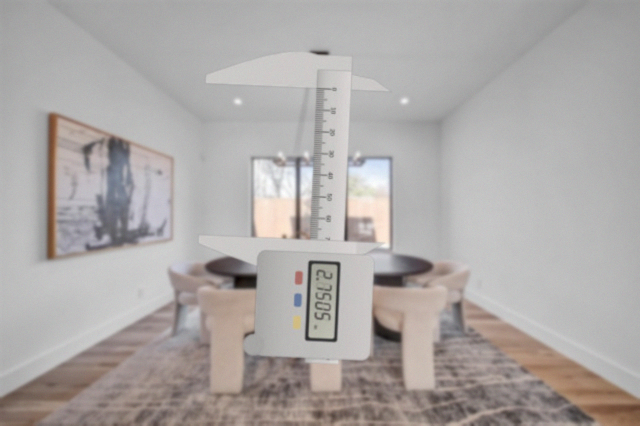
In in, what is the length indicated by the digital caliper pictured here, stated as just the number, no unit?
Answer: 2.7505
